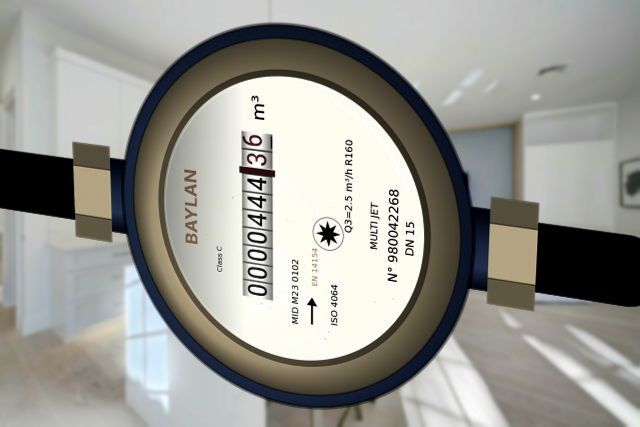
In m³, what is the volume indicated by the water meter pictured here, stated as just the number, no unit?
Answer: 444.36
